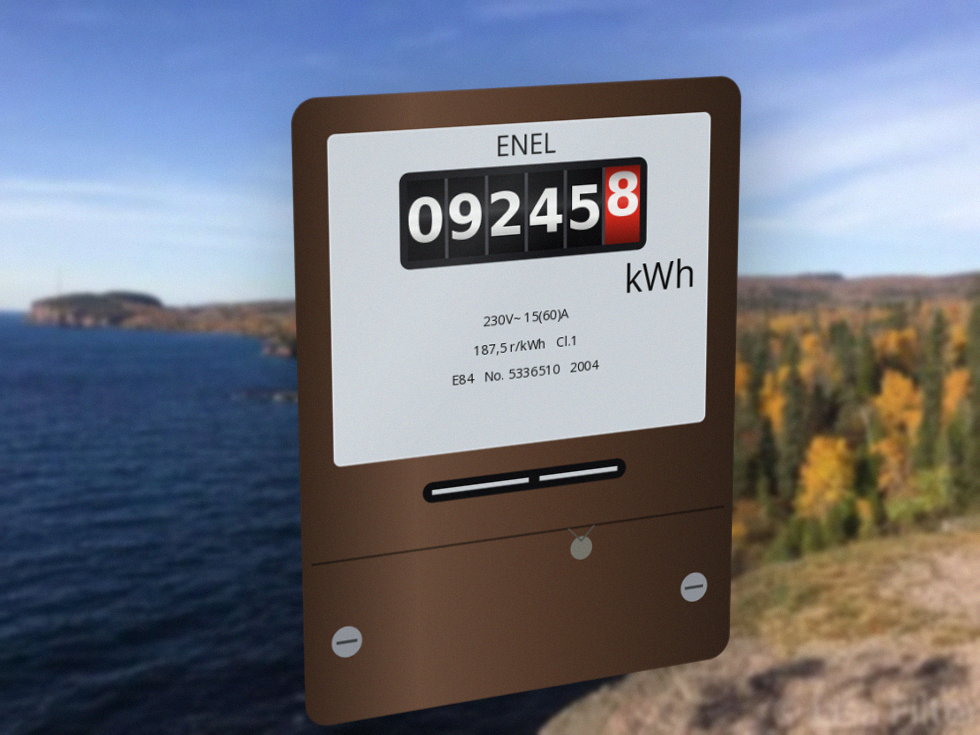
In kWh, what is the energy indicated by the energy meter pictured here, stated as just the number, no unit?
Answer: 9245.8
